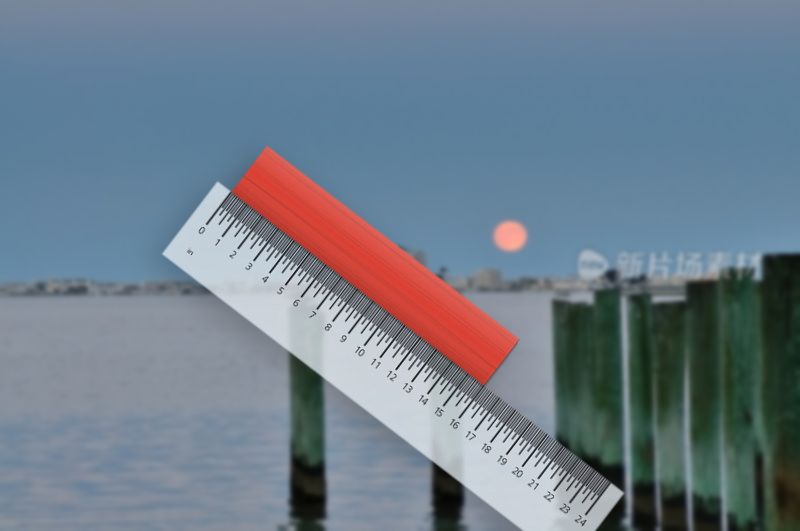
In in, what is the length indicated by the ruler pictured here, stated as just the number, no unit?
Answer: 16
